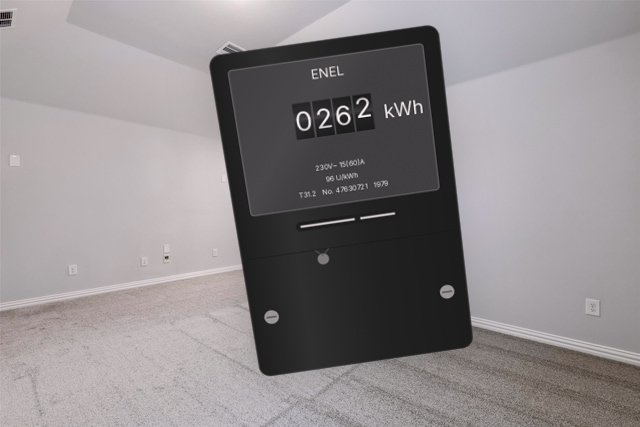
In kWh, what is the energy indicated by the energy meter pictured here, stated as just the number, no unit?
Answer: 262
